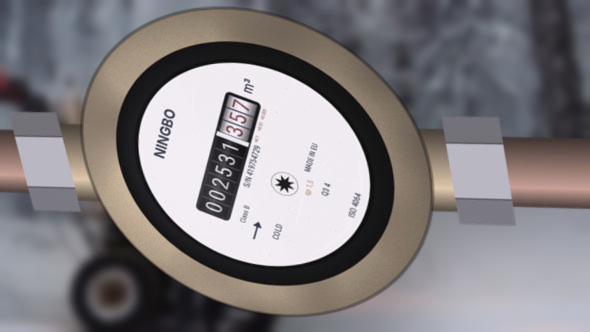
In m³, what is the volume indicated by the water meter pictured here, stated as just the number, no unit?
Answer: 2531.357
